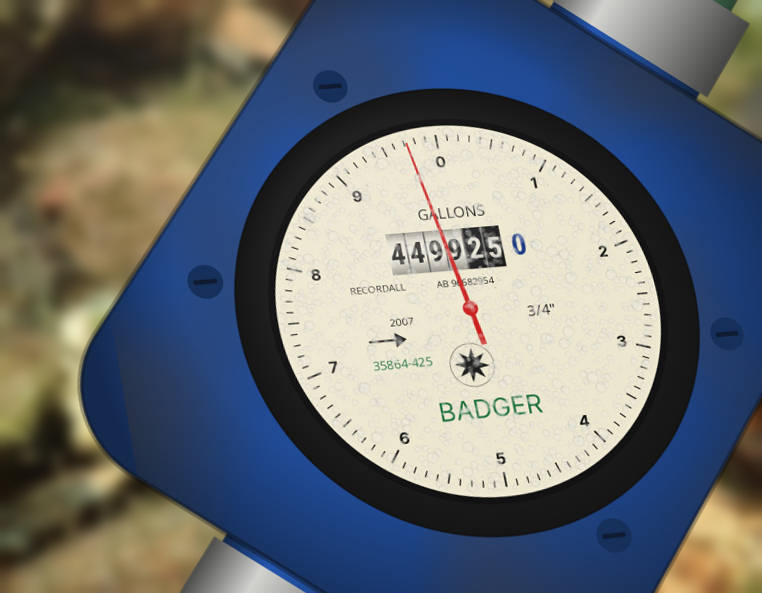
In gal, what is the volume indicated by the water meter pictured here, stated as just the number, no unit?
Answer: 4499249.7
